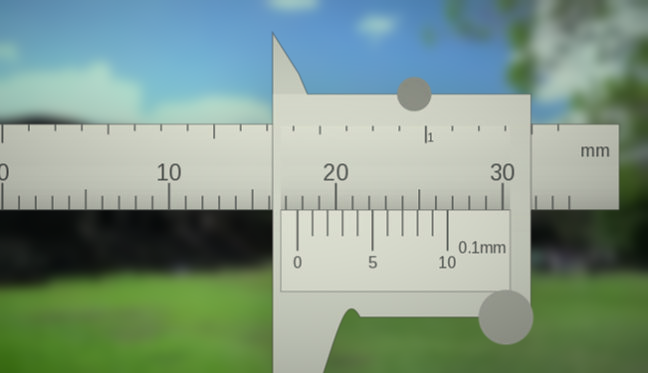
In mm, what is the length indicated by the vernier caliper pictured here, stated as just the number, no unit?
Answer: 17.7
